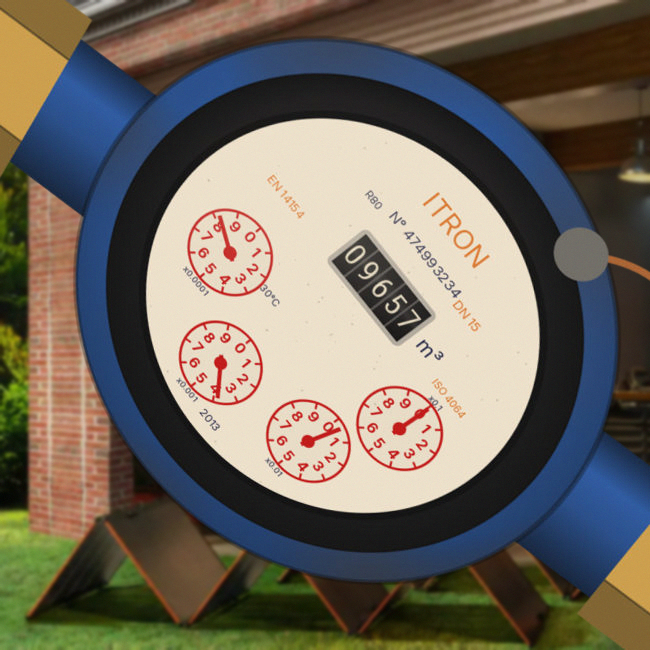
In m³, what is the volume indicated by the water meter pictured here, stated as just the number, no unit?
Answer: 9657.0038
